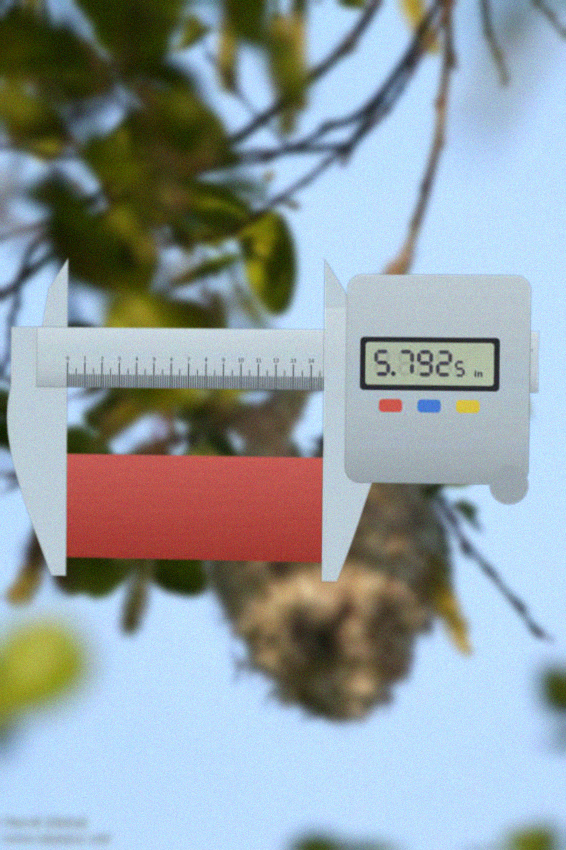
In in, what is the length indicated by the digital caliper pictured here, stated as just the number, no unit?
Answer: 5.7925
